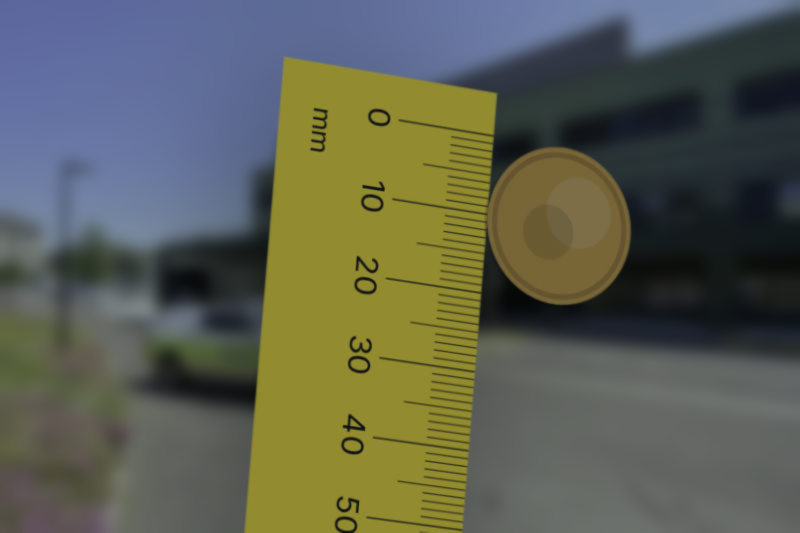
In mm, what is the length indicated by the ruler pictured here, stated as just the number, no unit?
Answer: 20
